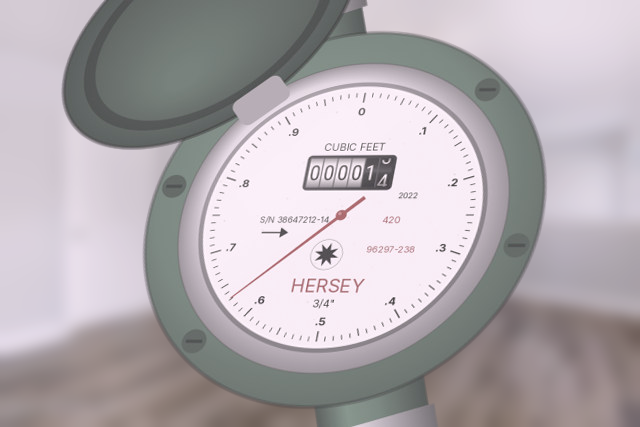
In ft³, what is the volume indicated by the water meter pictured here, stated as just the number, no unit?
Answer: 13.63
